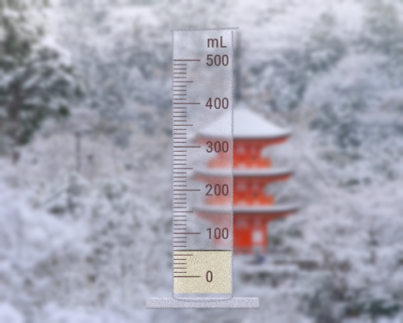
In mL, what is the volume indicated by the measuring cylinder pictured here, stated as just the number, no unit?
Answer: 60
